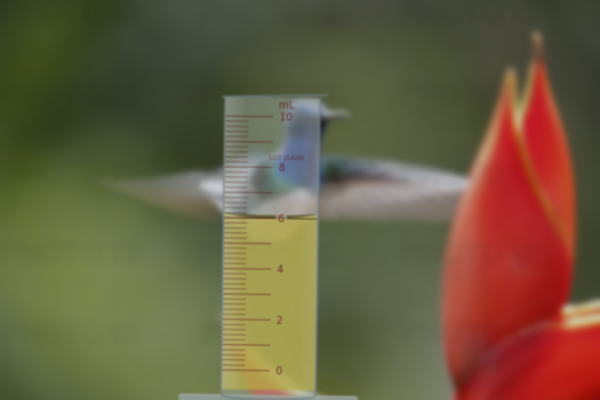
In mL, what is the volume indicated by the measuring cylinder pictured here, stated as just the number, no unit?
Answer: 6
